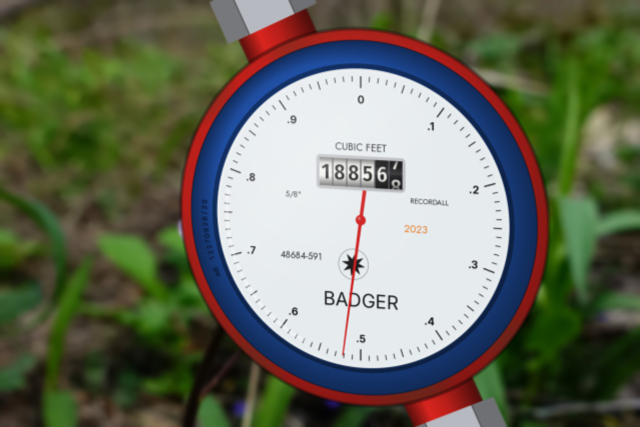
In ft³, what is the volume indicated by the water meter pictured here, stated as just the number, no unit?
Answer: 188567.52
